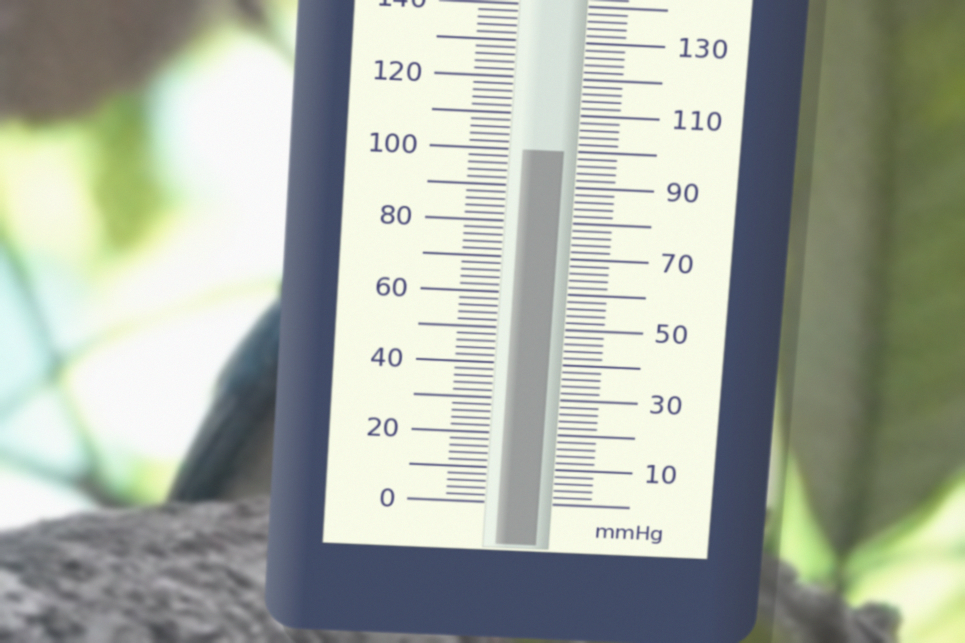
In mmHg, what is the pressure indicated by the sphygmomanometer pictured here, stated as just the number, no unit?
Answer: 100
